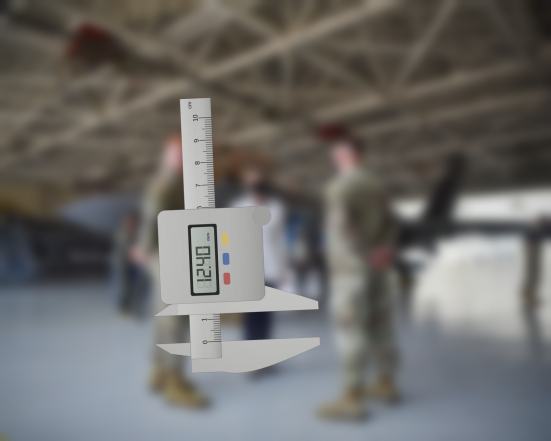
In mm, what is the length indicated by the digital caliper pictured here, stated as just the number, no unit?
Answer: 12.40
